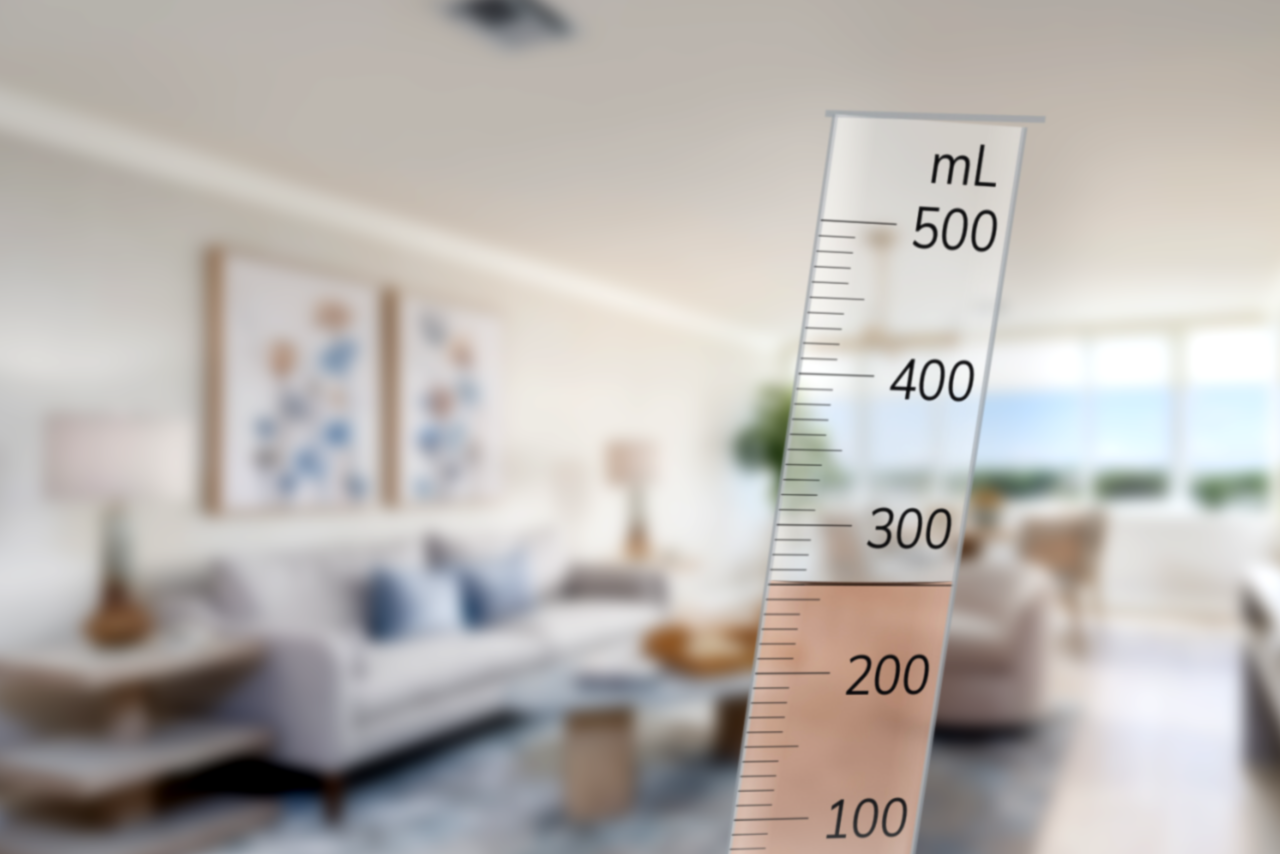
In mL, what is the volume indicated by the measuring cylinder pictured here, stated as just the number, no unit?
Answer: 260
